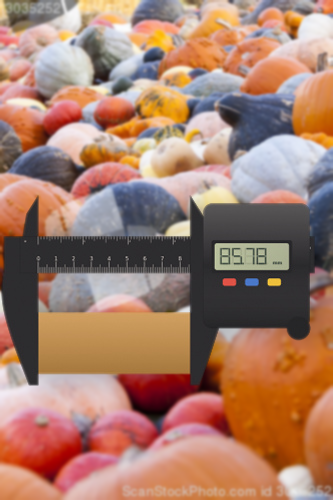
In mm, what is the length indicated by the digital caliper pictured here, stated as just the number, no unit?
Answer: 85.78
